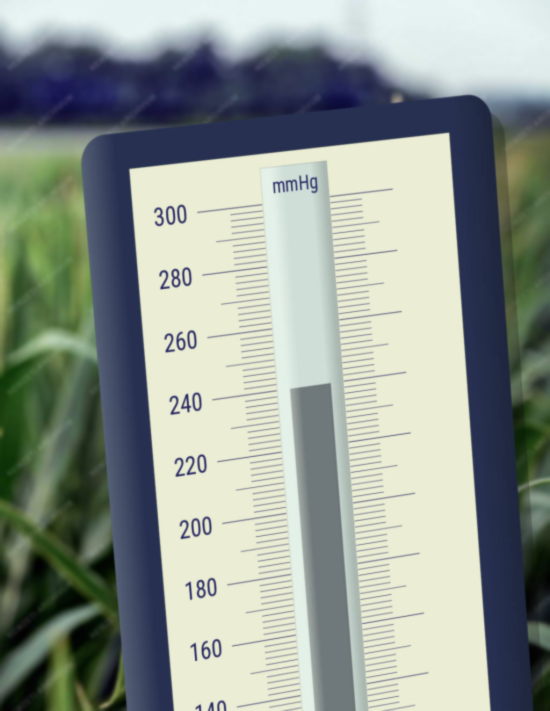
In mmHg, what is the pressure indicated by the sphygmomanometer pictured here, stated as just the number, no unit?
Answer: 240
